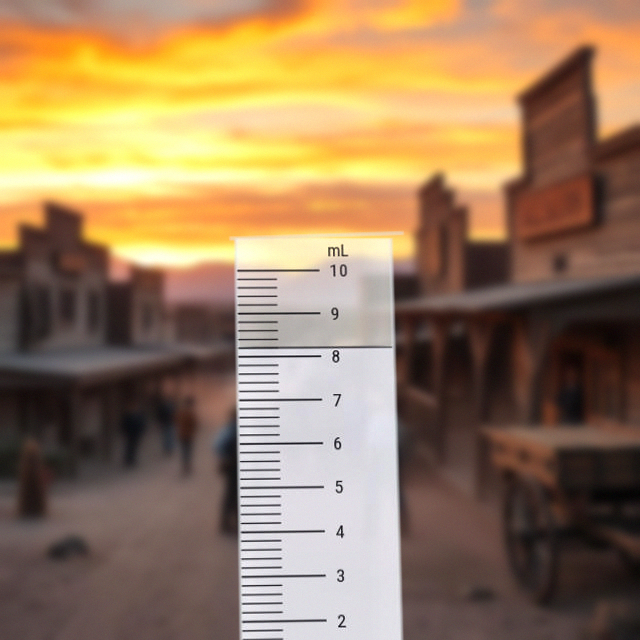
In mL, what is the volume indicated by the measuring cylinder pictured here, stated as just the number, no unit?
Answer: 8.2
